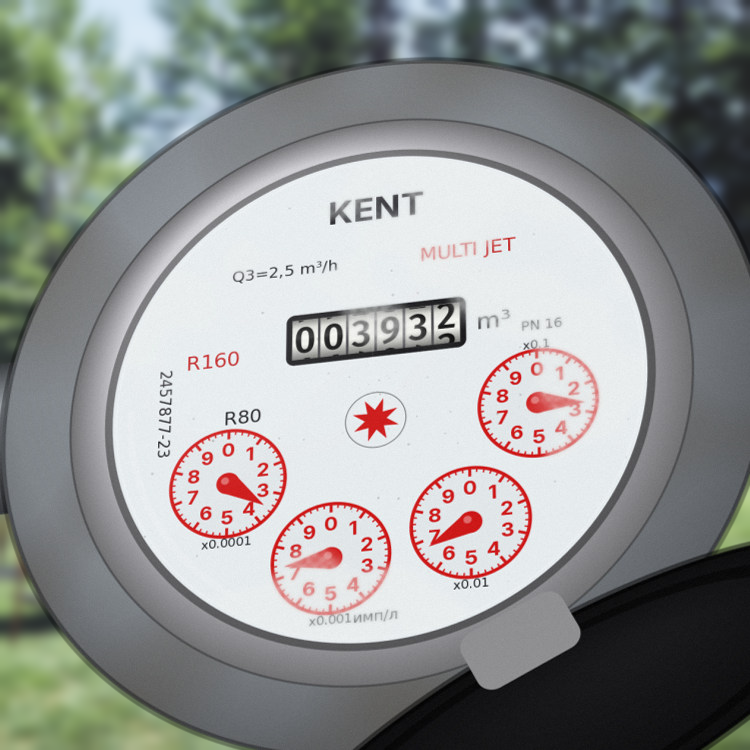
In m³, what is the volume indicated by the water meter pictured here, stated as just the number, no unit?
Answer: 3932.2673
